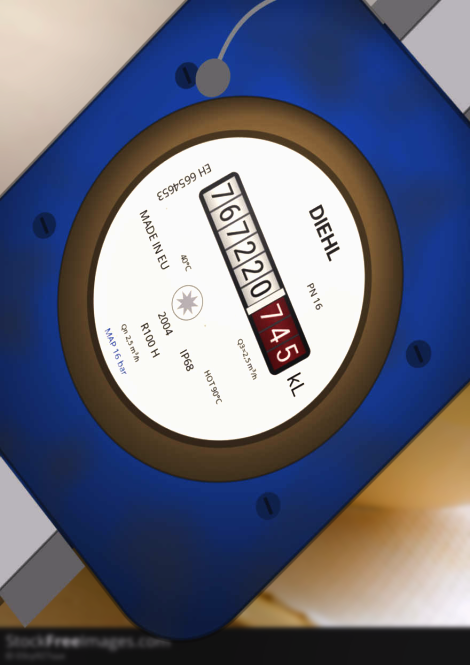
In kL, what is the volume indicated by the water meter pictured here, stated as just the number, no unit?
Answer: 767220.745
